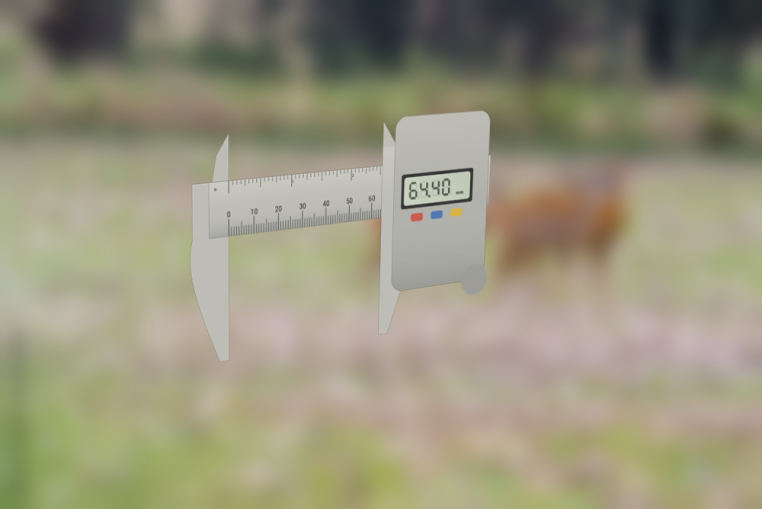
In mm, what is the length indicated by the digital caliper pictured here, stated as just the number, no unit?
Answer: 64.40
